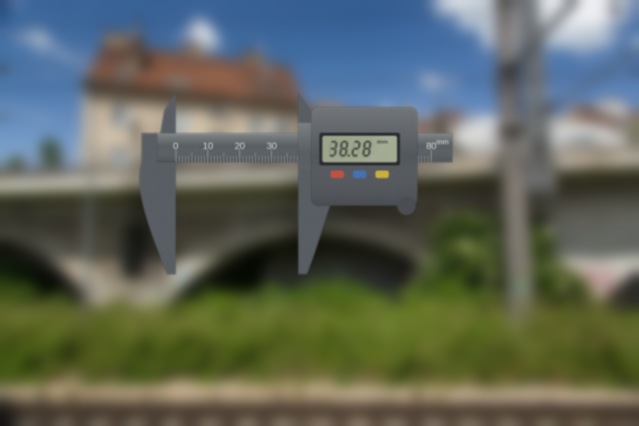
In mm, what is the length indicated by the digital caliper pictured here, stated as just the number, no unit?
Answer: 38.28
